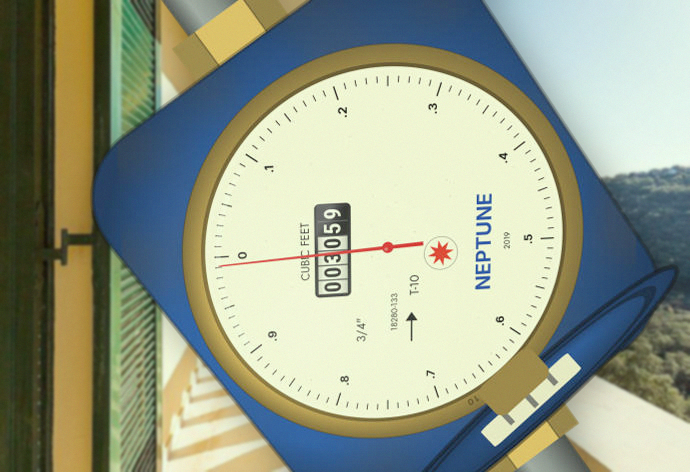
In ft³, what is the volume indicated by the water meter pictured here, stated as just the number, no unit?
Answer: 3058.99
